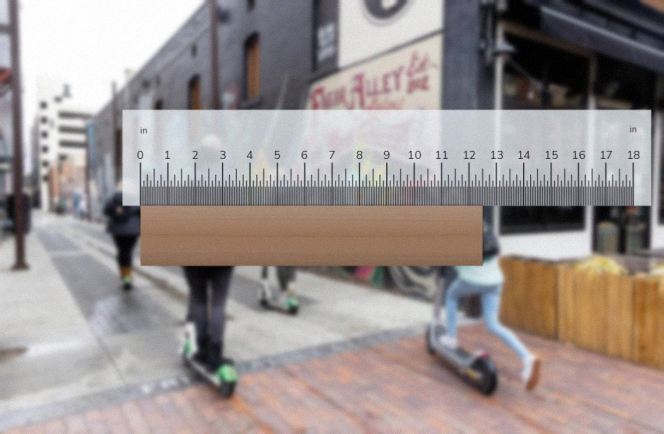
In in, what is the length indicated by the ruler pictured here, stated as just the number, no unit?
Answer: 12.5
